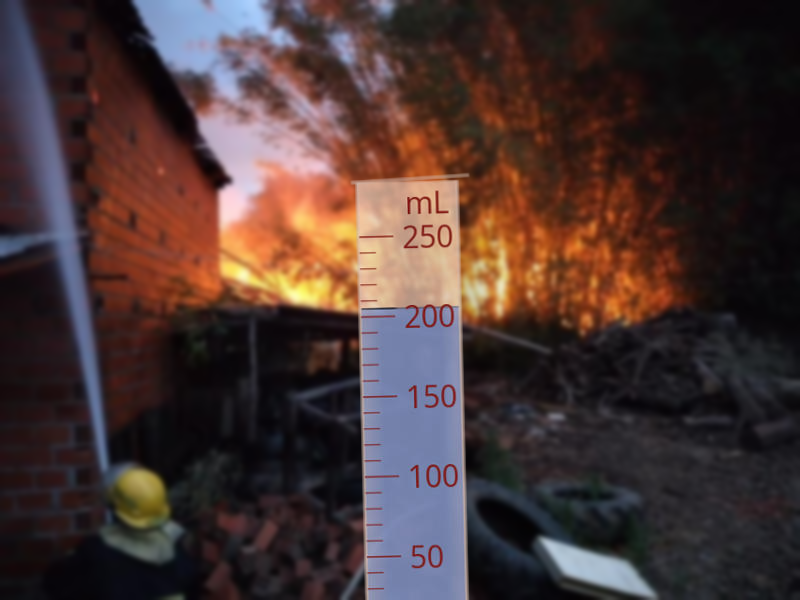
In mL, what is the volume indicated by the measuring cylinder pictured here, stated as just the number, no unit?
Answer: 205
